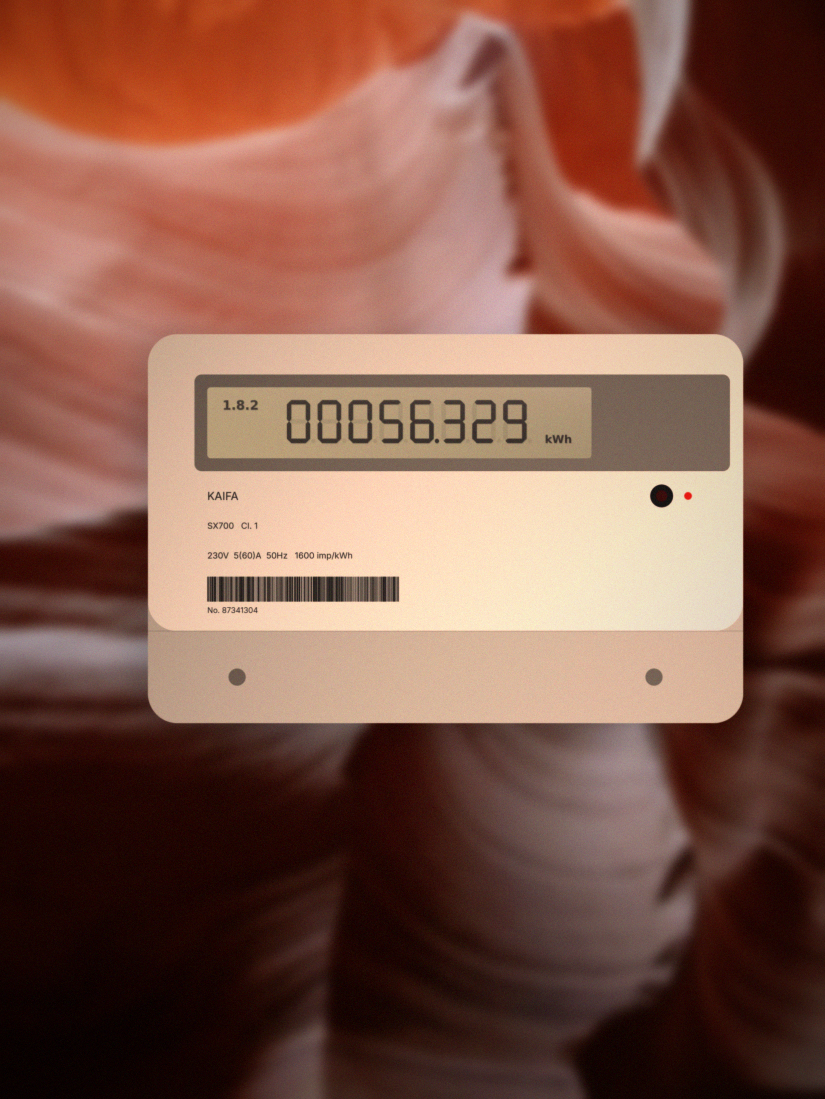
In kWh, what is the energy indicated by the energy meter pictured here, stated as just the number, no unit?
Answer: 56.329
